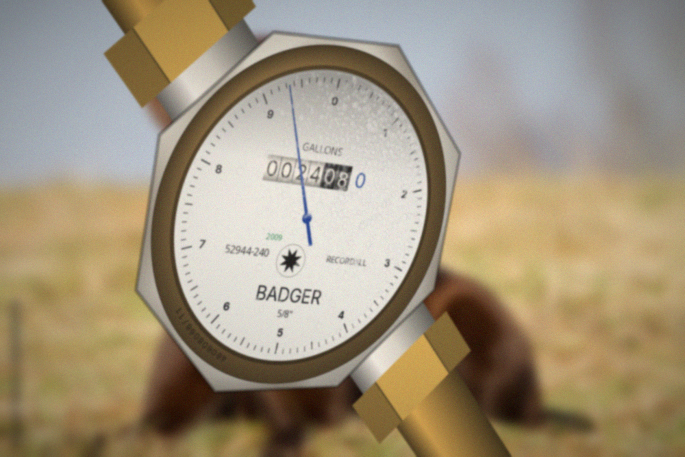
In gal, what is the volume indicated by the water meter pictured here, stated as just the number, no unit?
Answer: 24079.3
